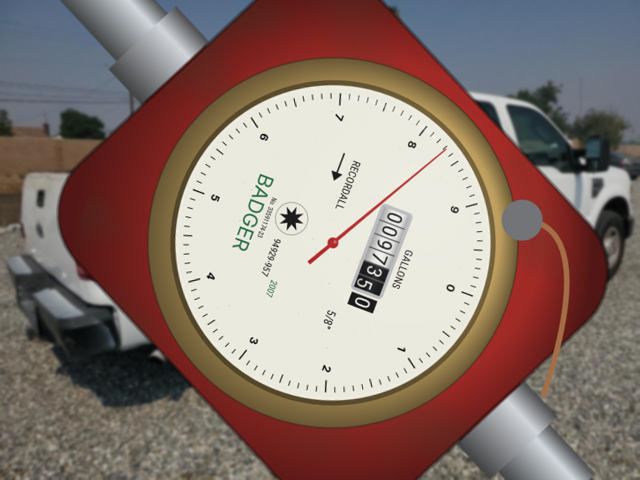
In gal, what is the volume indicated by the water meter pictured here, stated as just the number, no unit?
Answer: 97348.3
